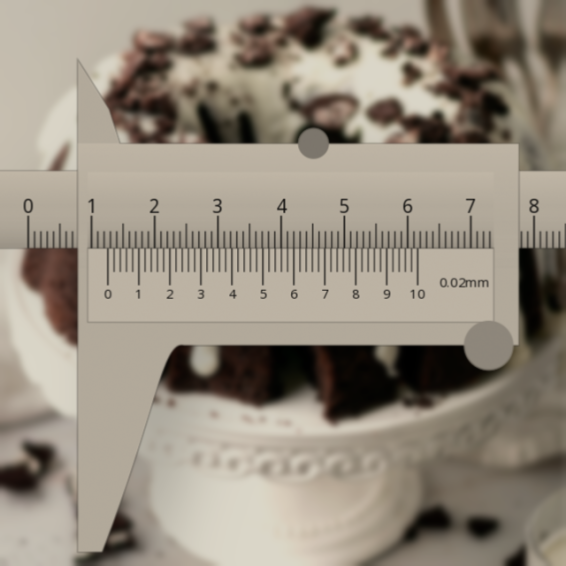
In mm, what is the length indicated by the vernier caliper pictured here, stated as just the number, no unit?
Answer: 12.6
